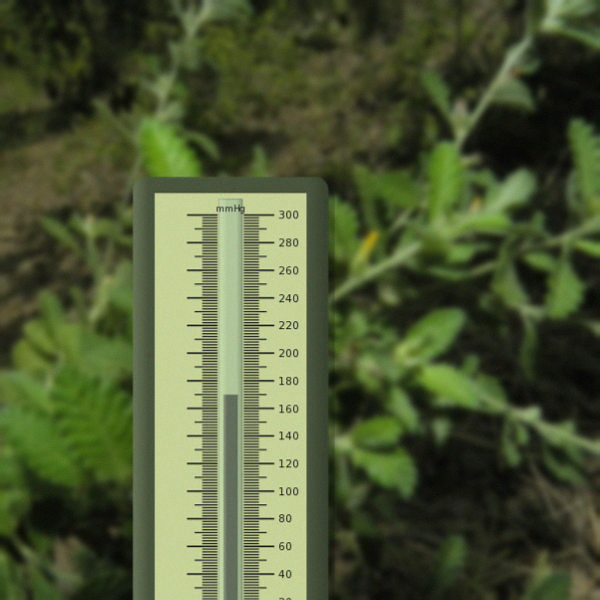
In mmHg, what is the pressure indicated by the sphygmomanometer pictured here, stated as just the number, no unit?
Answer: 170
